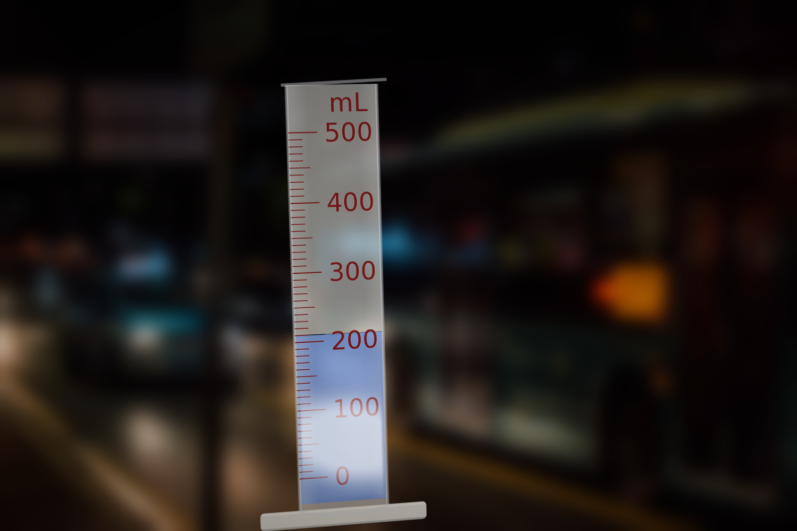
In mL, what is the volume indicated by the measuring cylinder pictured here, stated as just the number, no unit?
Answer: 210
